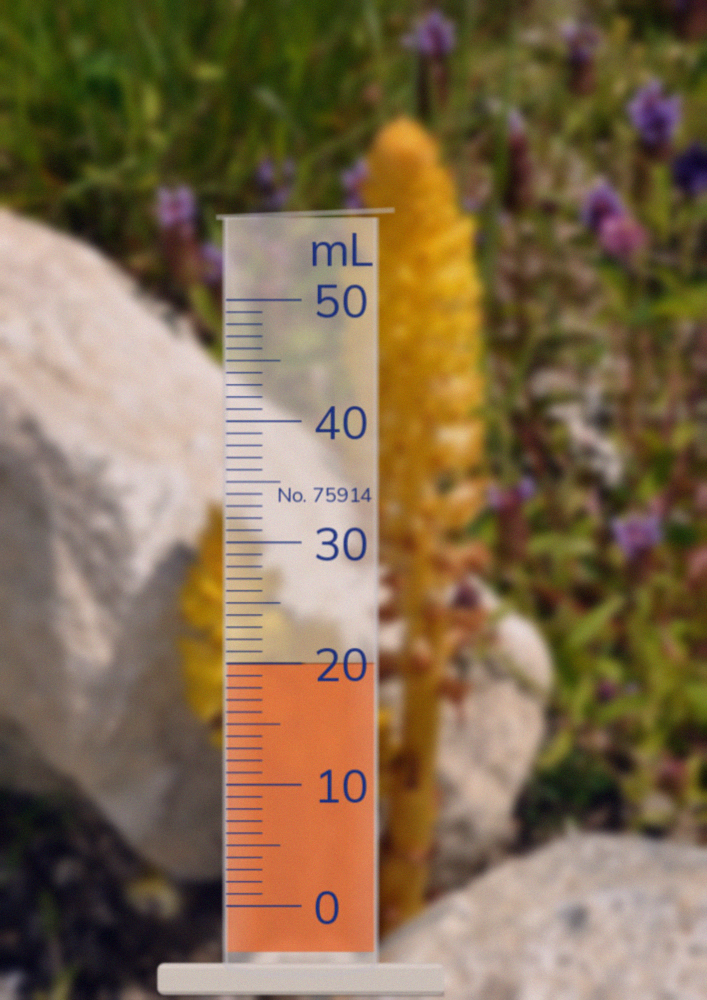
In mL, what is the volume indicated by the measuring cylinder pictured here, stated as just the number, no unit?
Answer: 20
